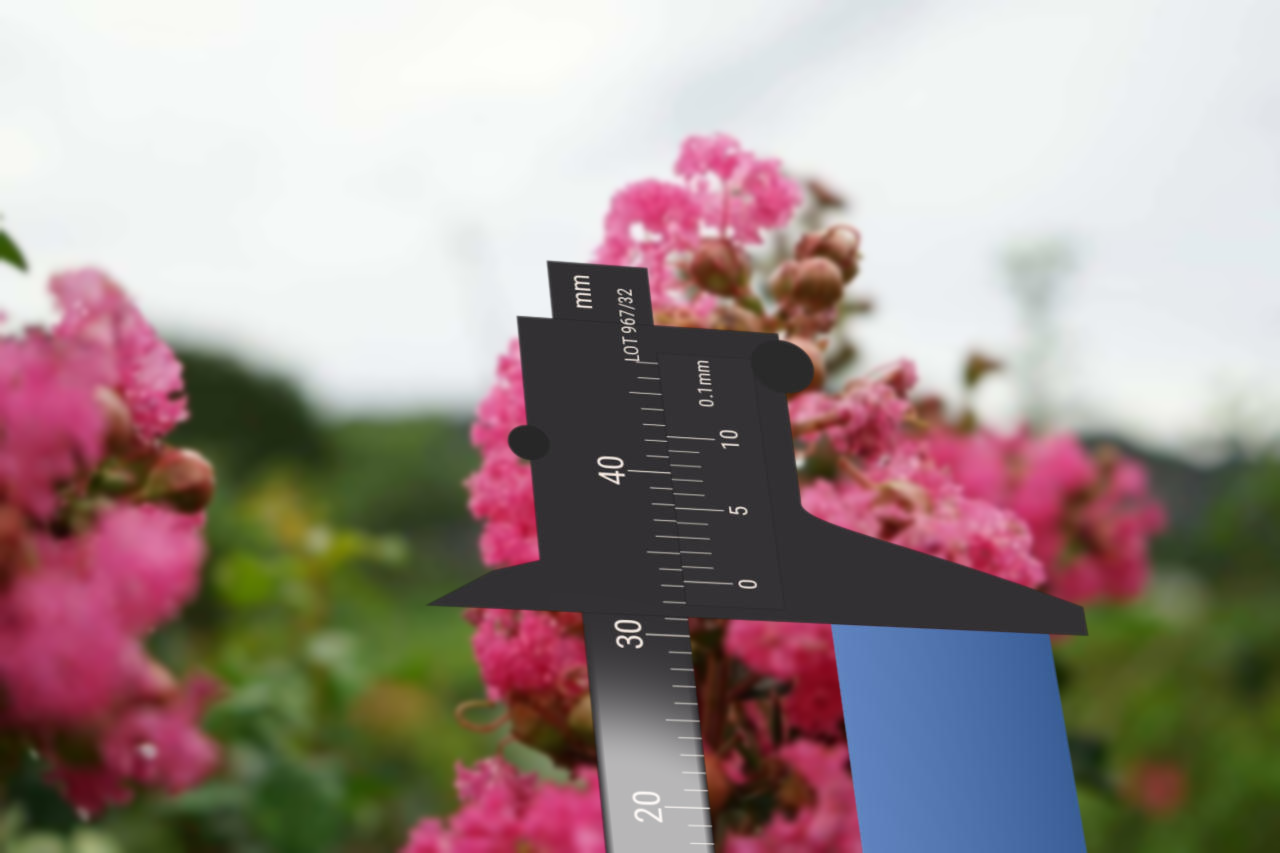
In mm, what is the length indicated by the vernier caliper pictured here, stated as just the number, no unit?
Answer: 33.3
